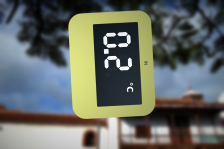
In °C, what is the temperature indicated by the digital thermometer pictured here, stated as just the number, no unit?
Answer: 0.2
